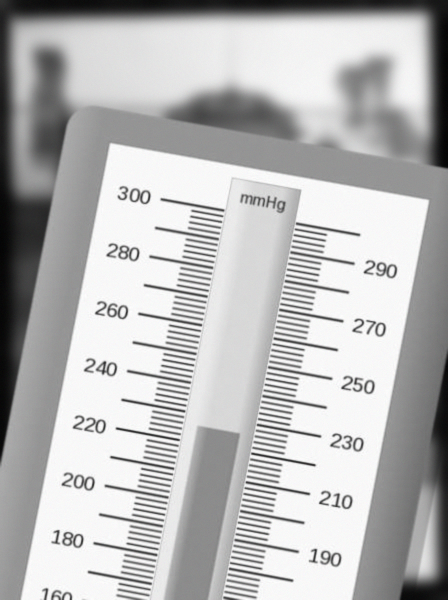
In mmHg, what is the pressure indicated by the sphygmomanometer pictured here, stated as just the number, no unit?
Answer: 226
